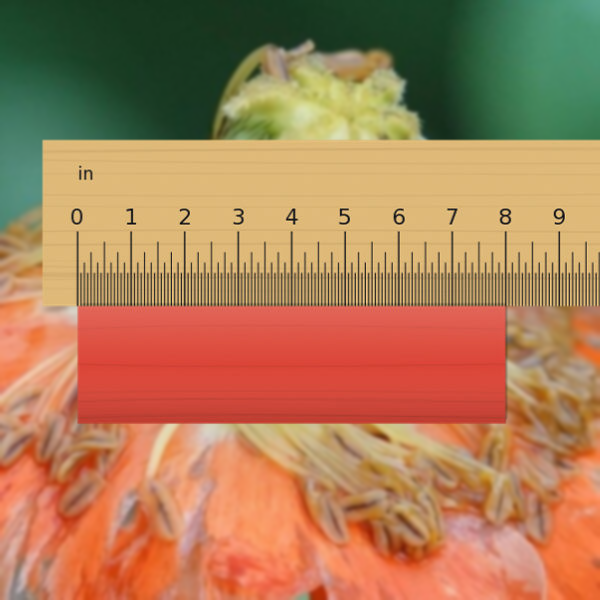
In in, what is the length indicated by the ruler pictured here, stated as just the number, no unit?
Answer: 8
